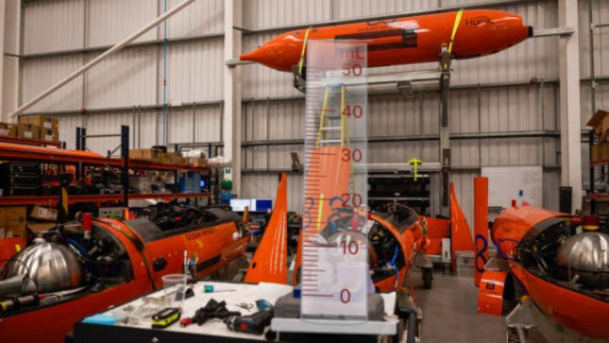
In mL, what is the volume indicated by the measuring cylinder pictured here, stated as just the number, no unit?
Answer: 10
